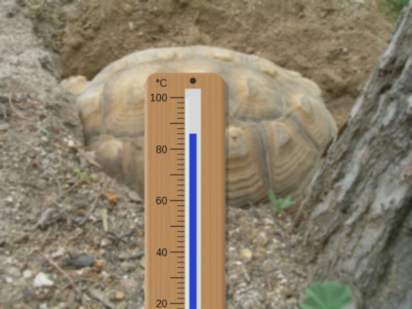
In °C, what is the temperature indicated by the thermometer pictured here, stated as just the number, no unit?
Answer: 86
